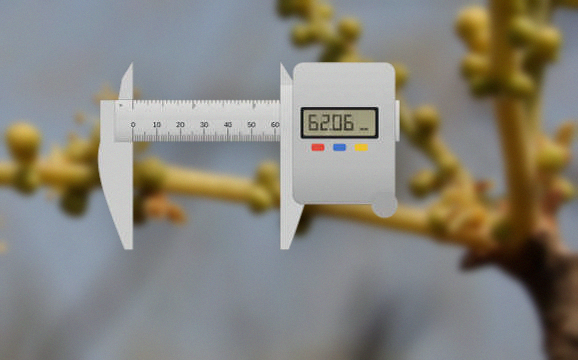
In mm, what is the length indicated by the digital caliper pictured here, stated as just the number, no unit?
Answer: 62.06
